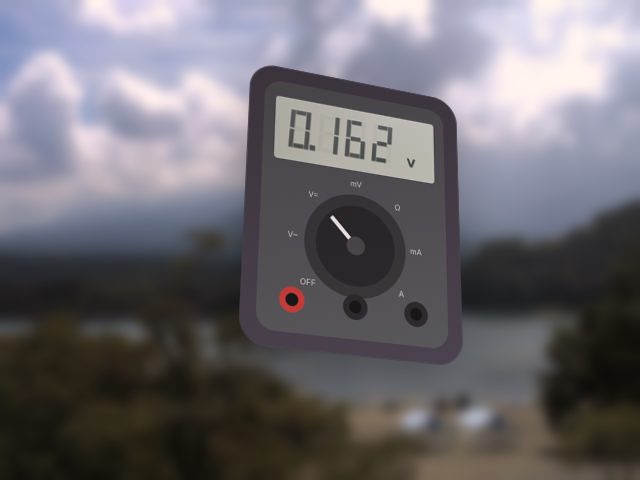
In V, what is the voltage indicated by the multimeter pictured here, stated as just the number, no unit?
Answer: 0.162
